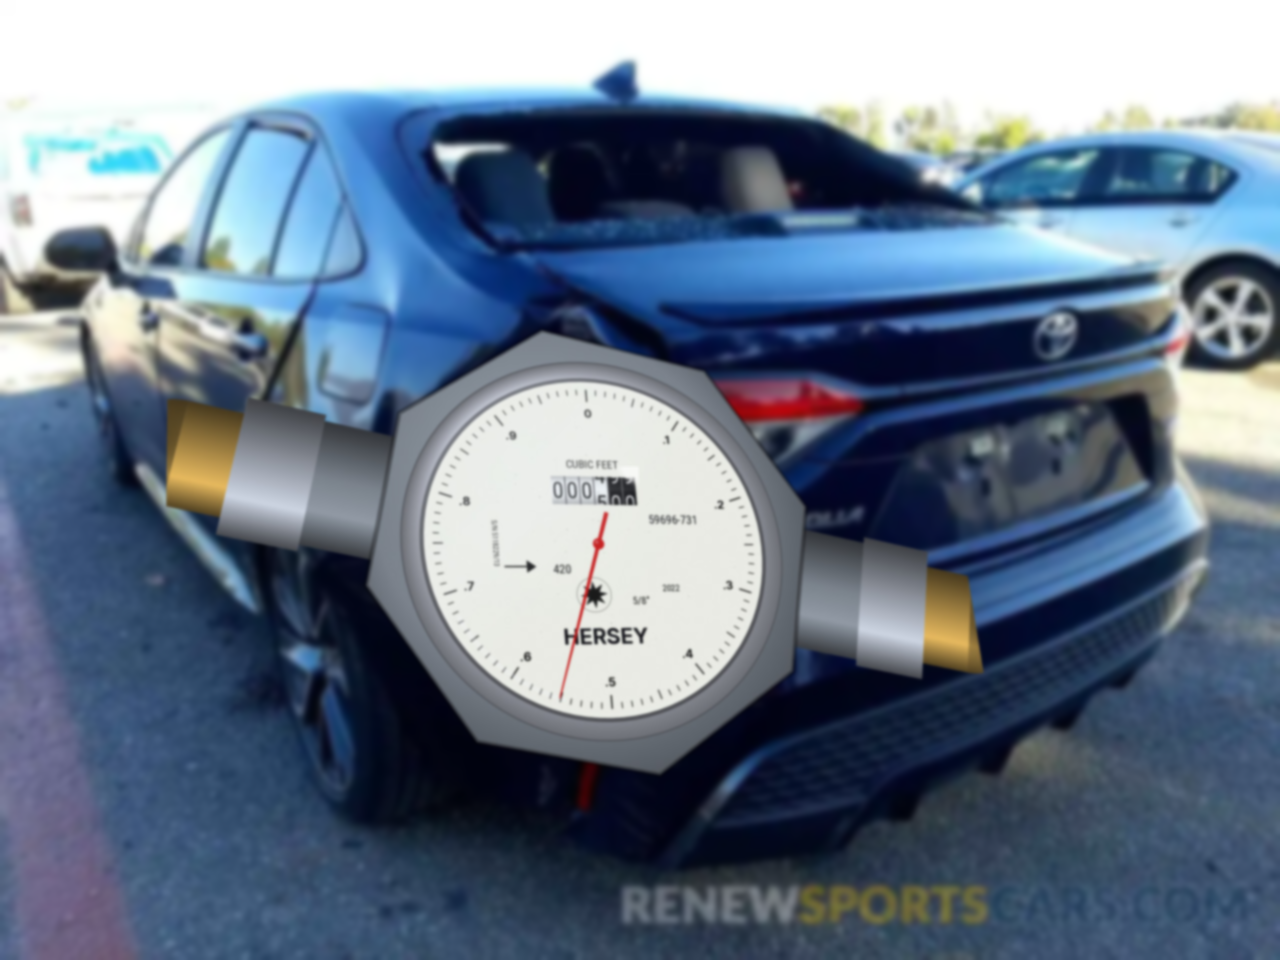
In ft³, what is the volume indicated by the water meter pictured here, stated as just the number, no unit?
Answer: 499.55
